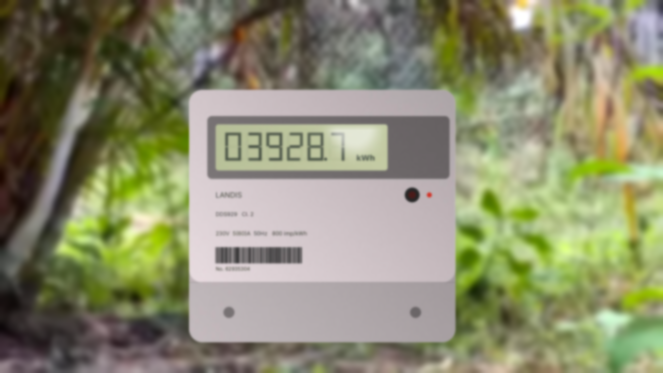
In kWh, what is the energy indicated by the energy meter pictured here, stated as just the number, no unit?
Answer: 3928.7
